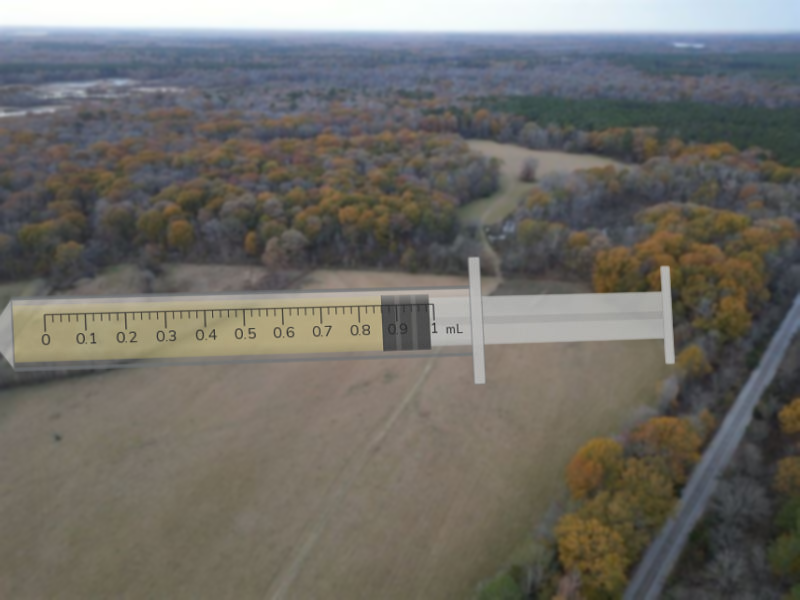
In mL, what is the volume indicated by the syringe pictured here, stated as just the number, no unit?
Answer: 0.86
